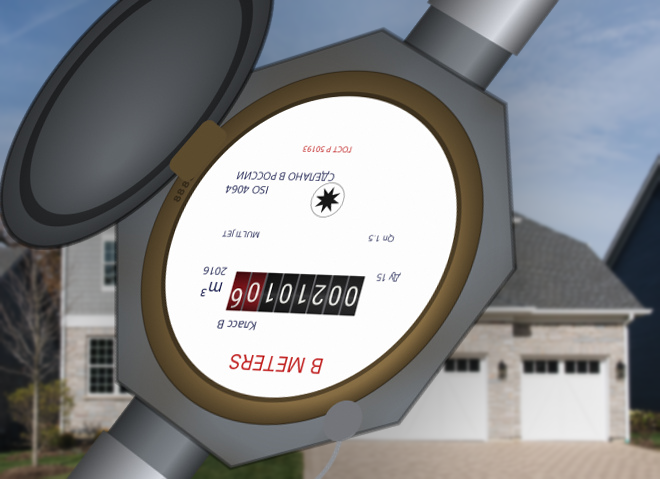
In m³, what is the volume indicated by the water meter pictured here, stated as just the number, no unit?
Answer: 2101.06
